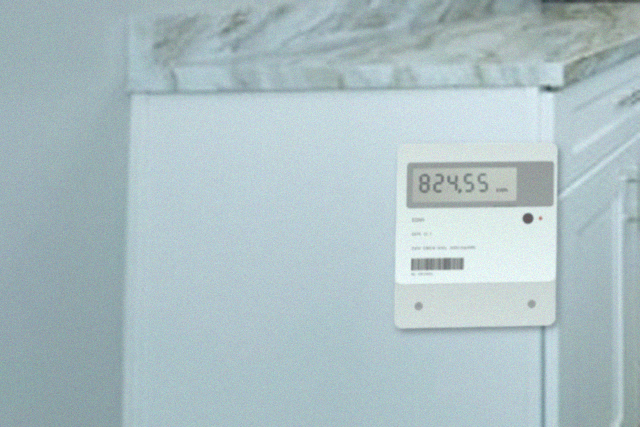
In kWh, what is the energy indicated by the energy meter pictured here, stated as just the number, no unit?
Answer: 824.55
